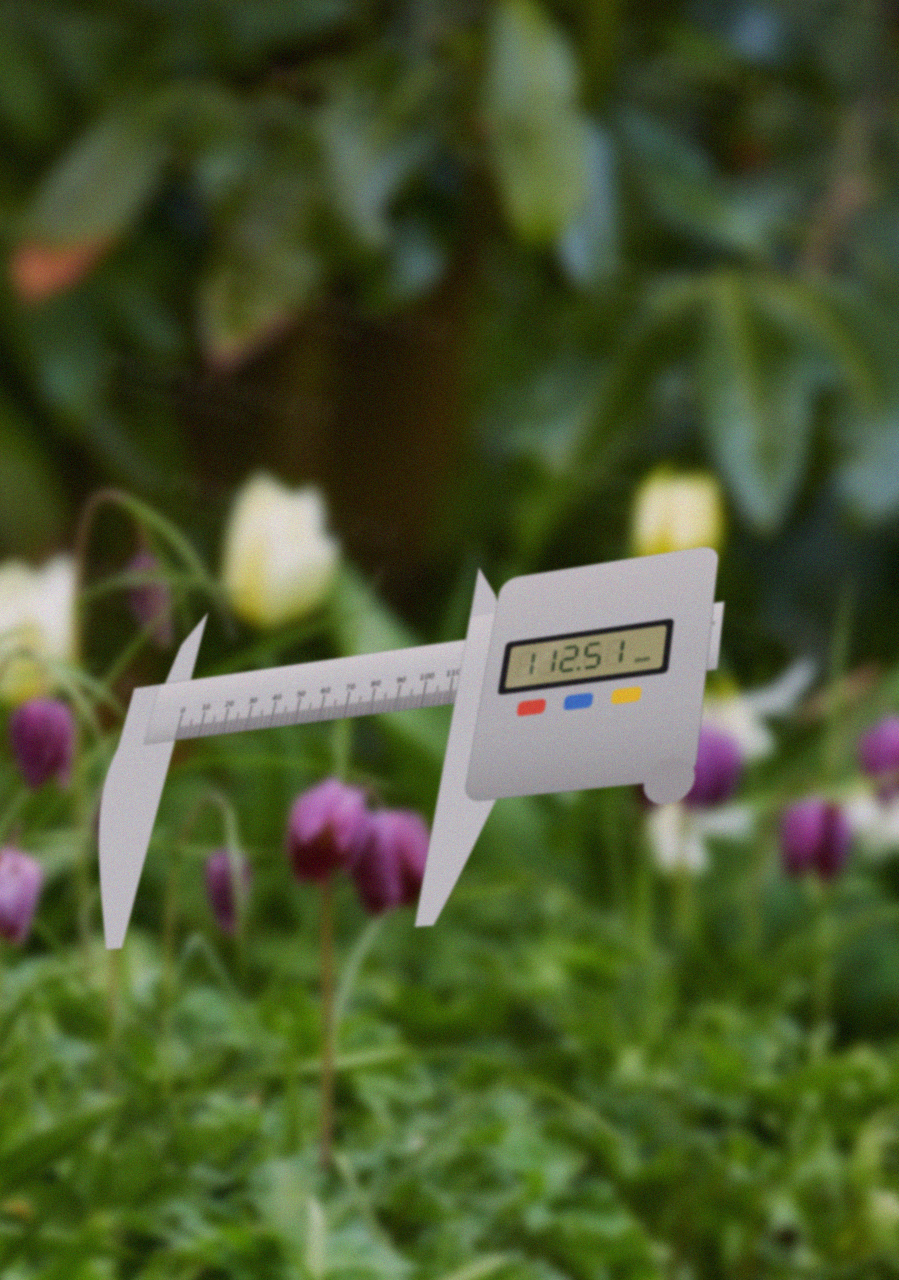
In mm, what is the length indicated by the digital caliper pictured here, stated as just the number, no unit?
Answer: 112.51
